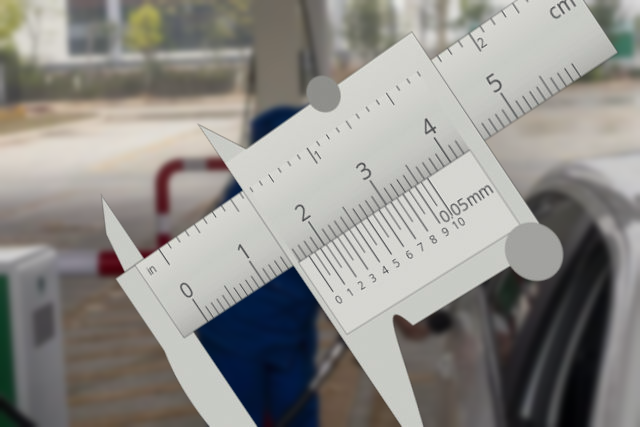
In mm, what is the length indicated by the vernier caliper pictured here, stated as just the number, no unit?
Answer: 17.4
